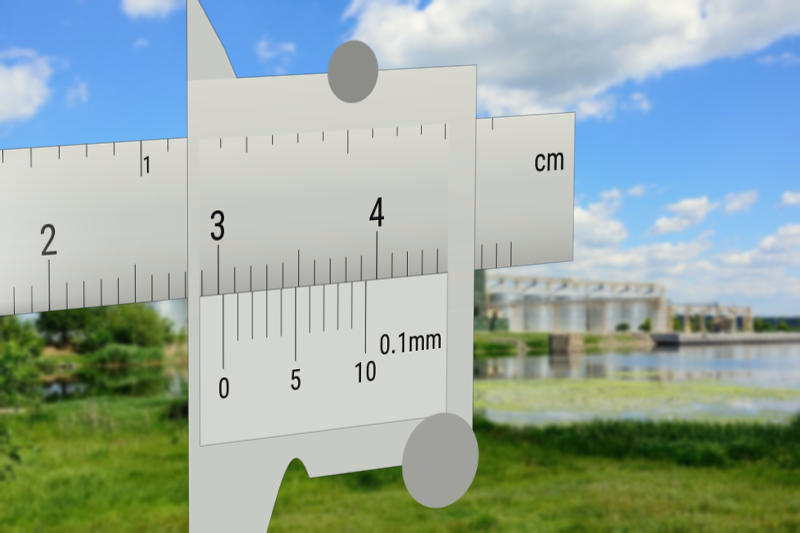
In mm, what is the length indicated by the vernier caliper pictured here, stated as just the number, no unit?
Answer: 30.3
